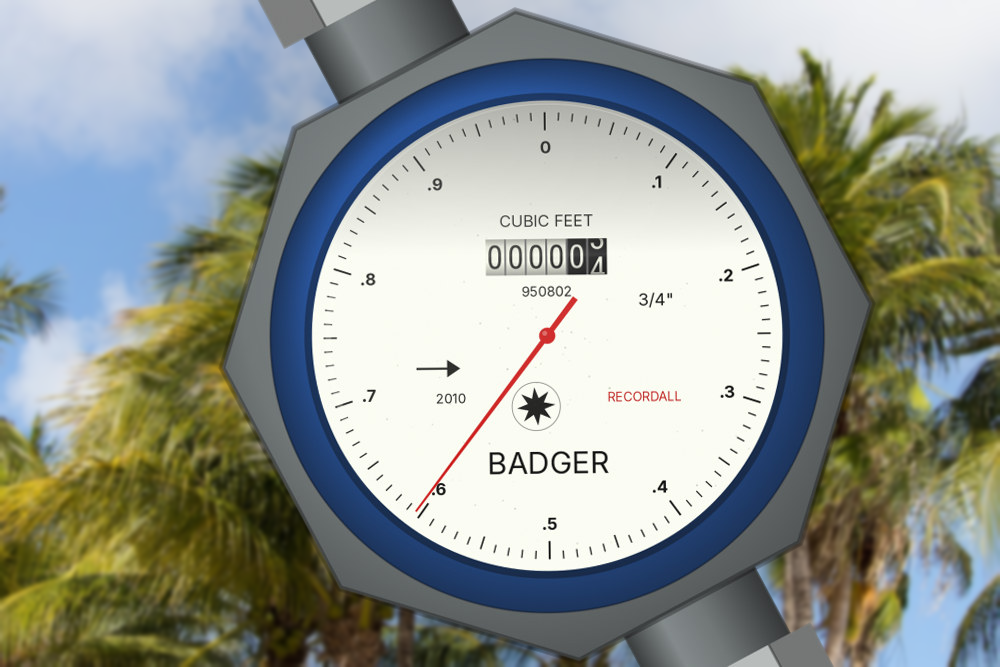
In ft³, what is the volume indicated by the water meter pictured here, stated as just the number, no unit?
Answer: 3.60
